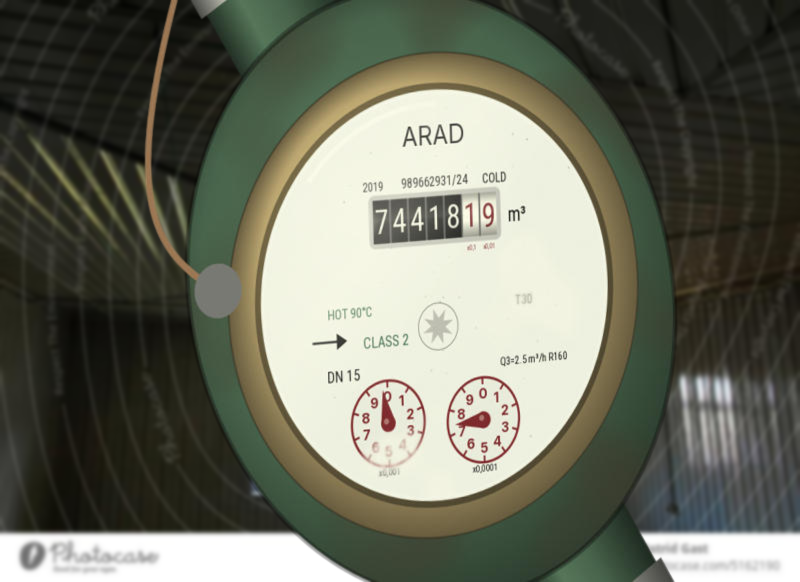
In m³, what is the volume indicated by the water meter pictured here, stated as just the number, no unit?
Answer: 74418.1897
